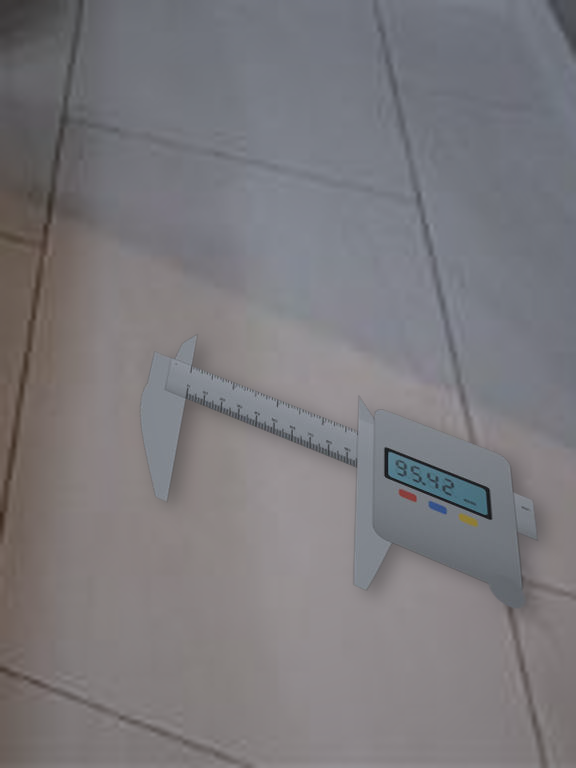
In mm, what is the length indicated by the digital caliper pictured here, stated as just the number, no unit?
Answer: 95.42
